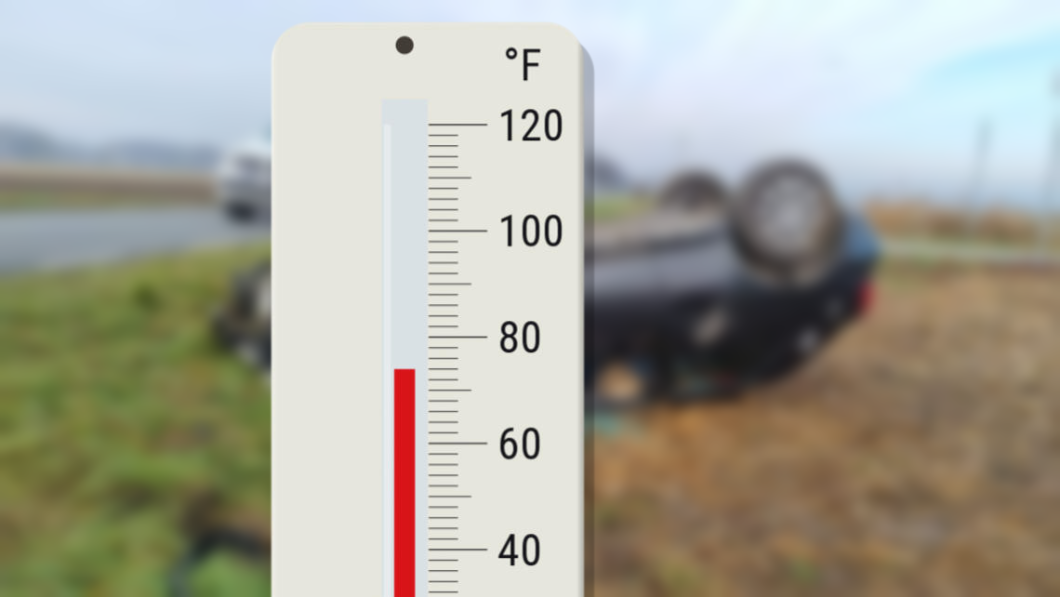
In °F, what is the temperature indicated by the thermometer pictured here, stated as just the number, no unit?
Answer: 74
